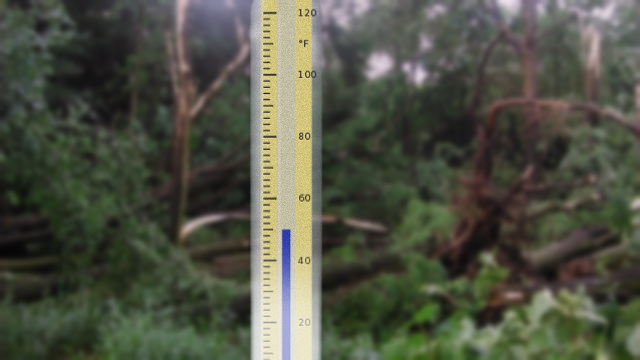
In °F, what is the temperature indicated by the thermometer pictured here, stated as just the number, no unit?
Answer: 50
